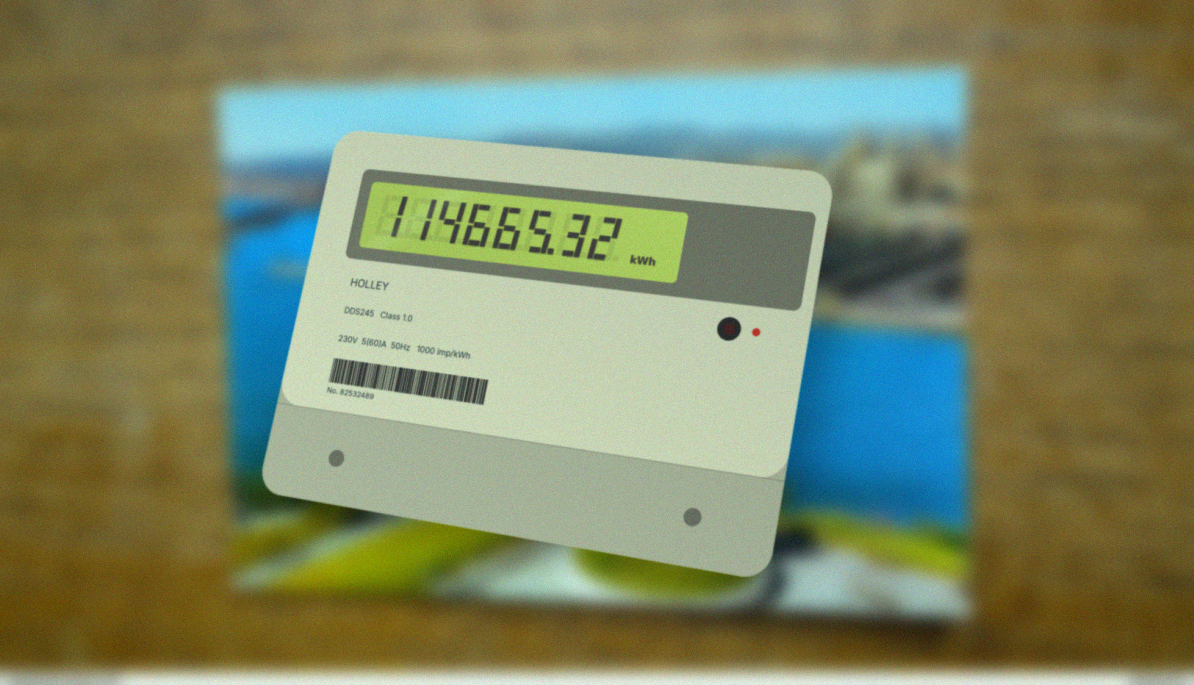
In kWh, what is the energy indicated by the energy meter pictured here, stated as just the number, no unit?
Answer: 114665.32
